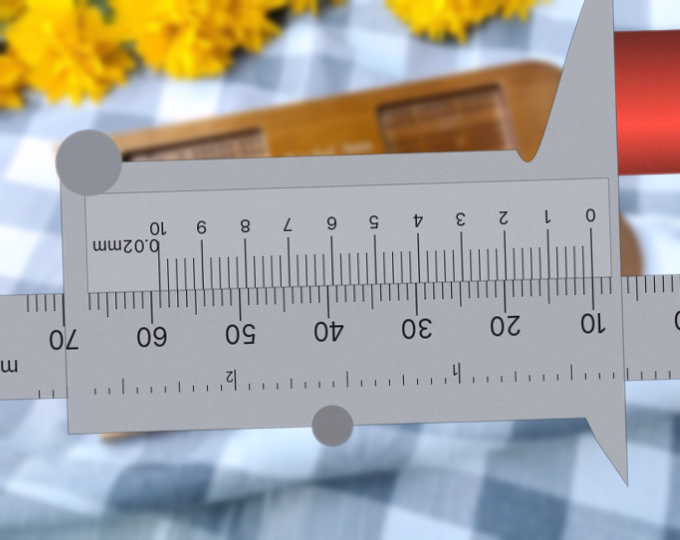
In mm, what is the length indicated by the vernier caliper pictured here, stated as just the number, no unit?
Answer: 10.0
